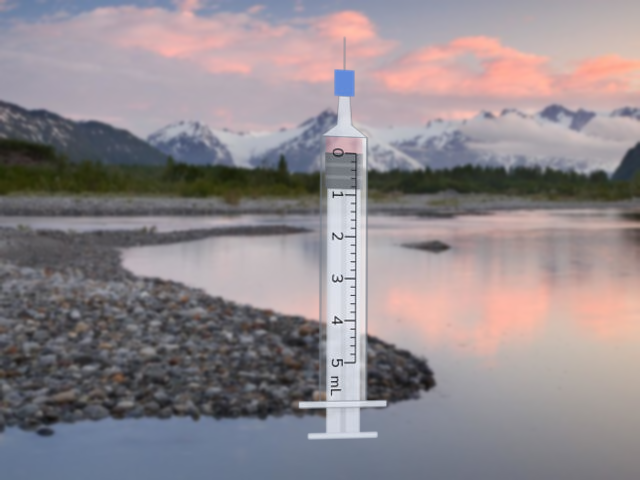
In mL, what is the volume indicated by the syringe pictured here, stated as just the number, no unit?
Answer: 0
